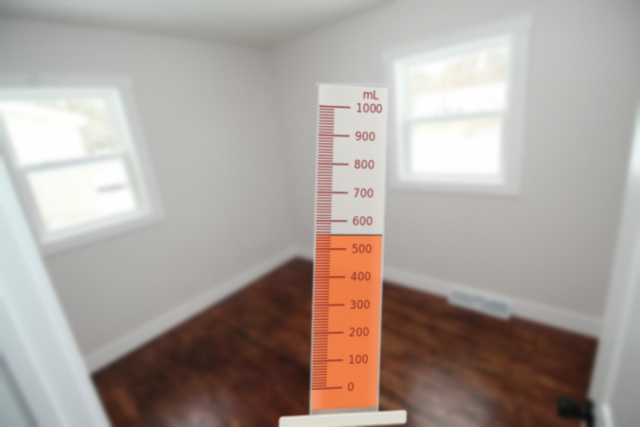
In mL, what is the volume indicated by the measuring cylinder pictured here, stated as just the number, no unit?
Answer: 550
